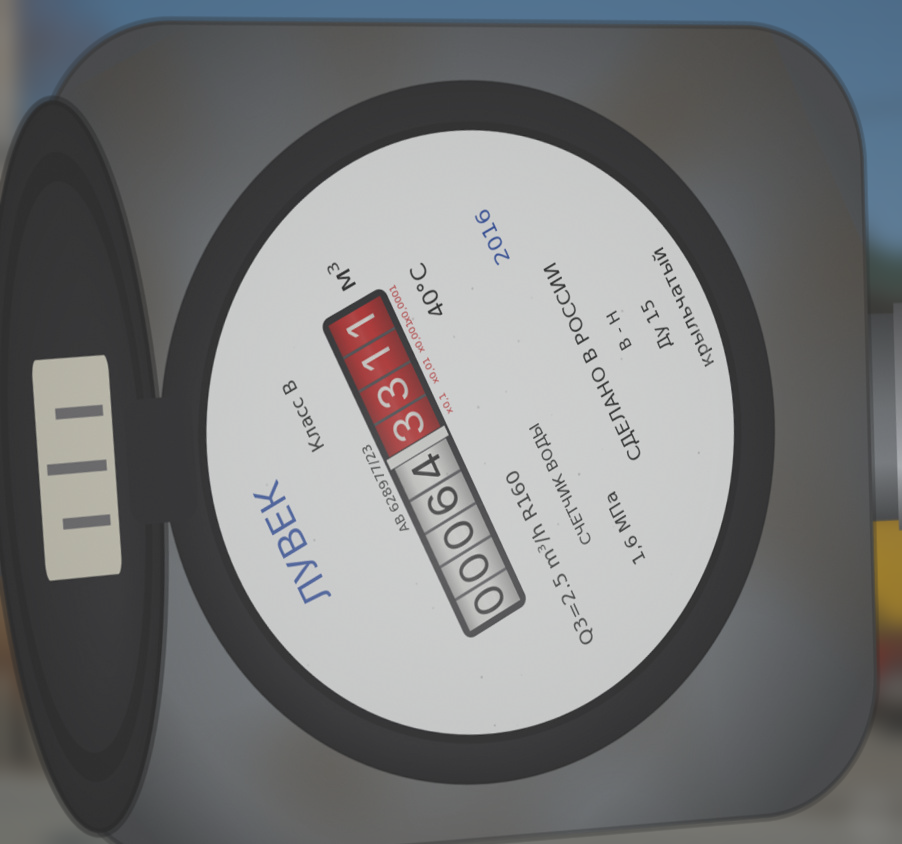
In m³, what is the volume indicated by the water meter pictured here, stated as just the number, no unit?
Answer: 64.3311
